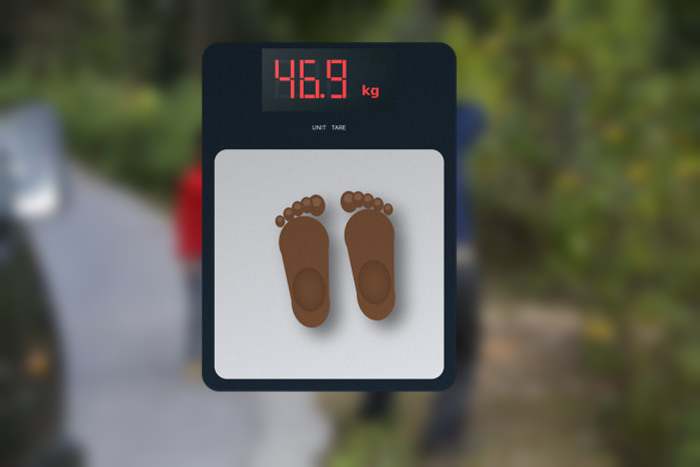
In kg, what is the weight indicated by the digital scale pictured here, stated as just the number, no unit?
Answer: 46.9
